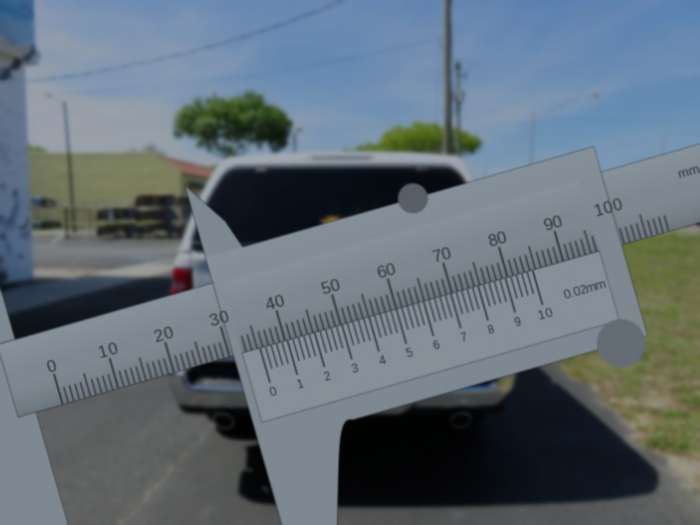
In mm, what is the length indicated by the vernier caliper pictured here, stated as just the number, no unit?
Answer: 35.5
